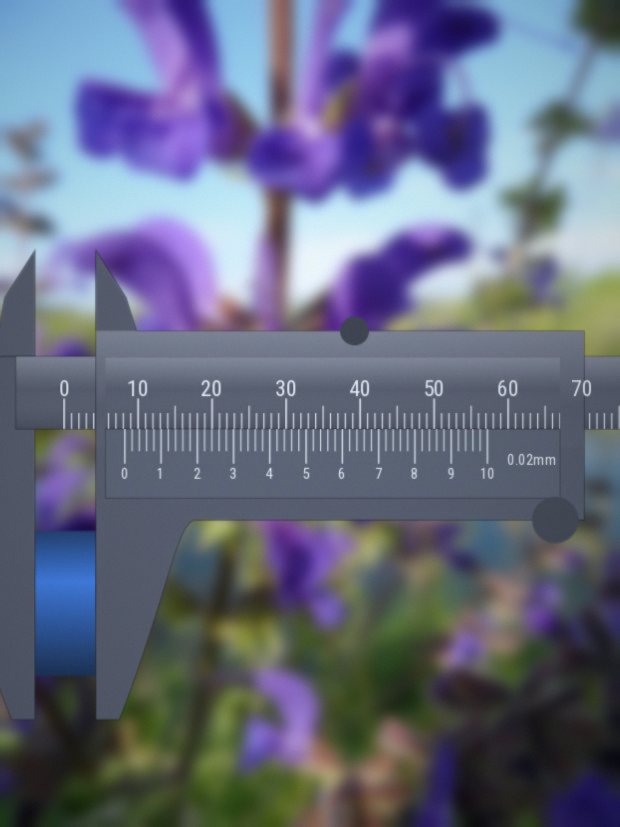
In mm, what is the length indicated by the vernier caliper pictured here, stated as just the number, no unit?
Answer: 8.2
